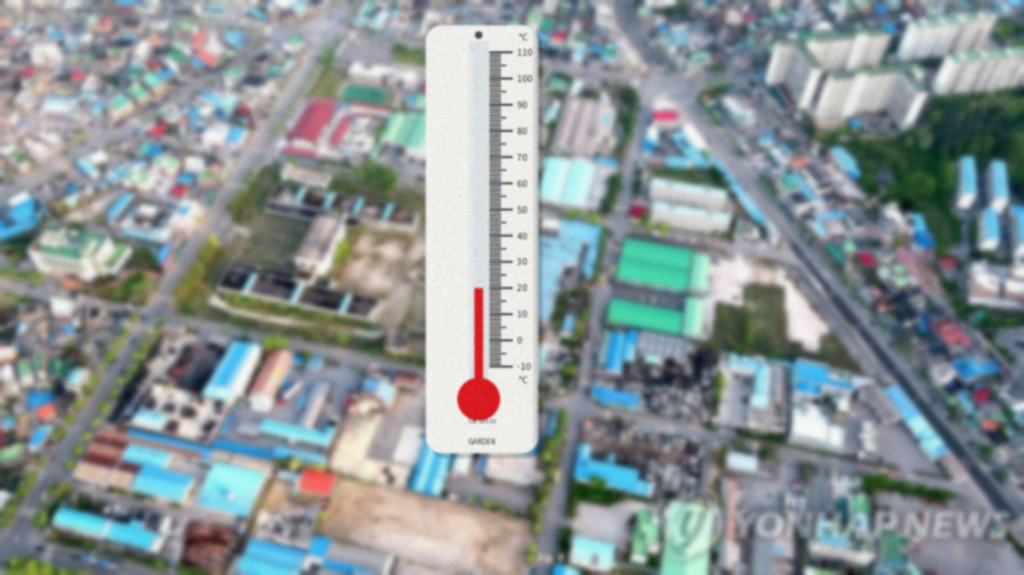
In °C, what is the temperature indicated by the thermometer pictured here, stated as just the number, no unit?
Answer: 20
